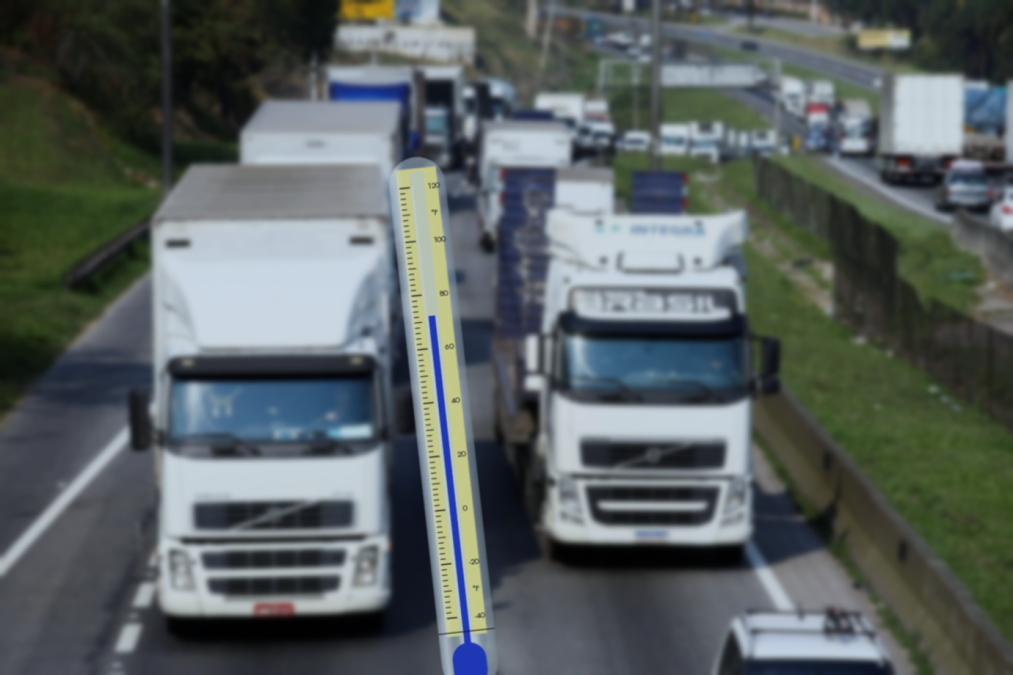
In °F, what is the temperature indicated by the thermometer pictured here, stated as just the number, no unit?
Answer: 72
